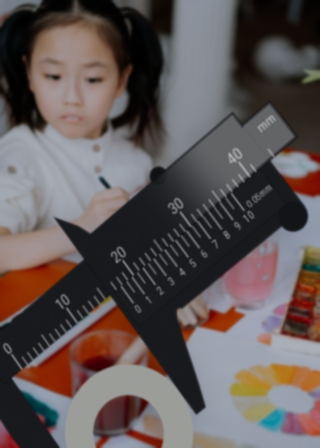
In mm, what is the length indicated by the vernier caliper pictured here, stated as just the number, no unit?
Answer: 17.8
